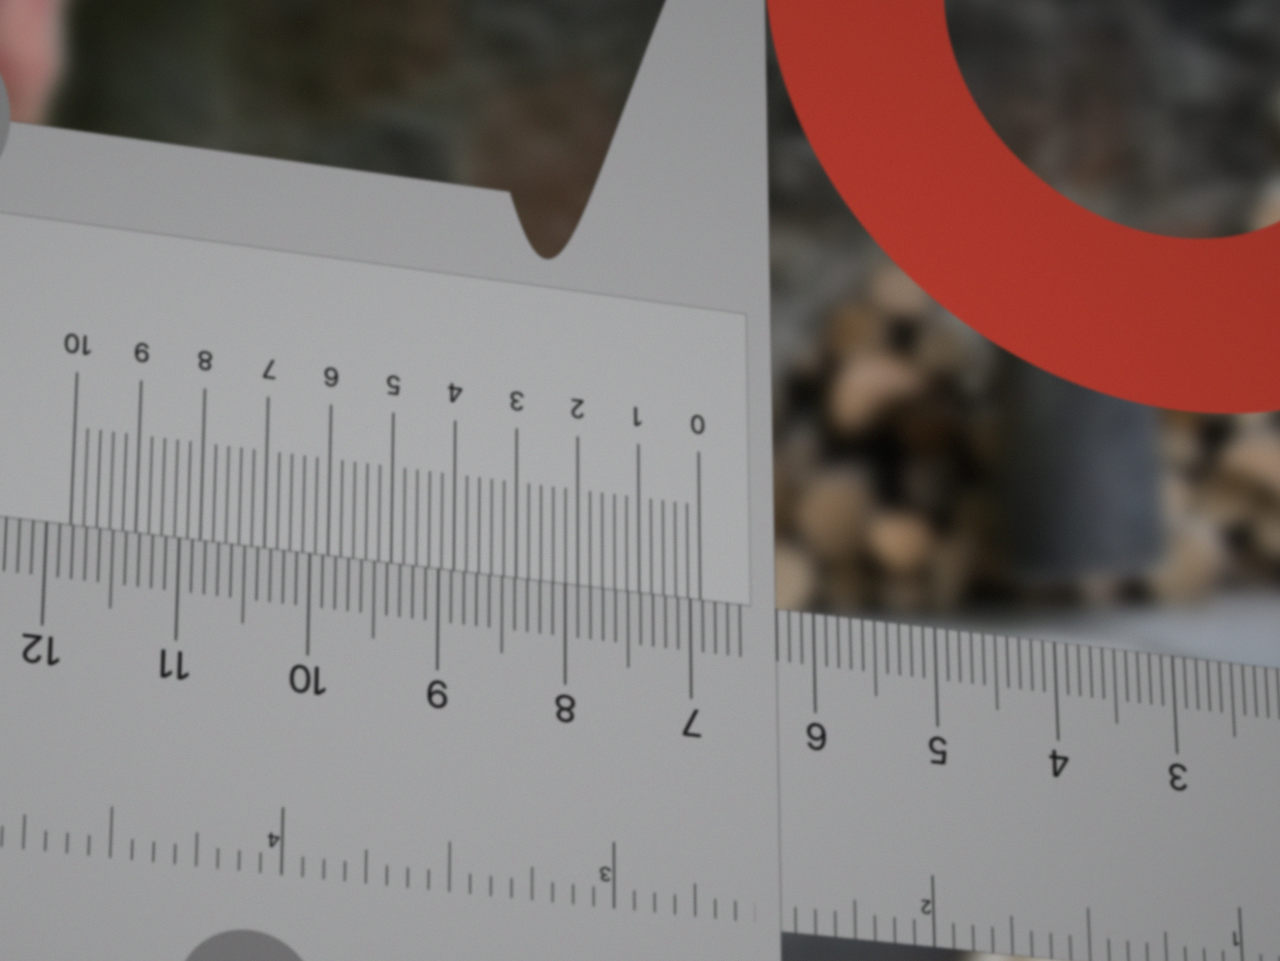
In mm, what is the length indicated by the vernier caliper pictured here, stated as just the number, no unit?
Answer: 69.2
